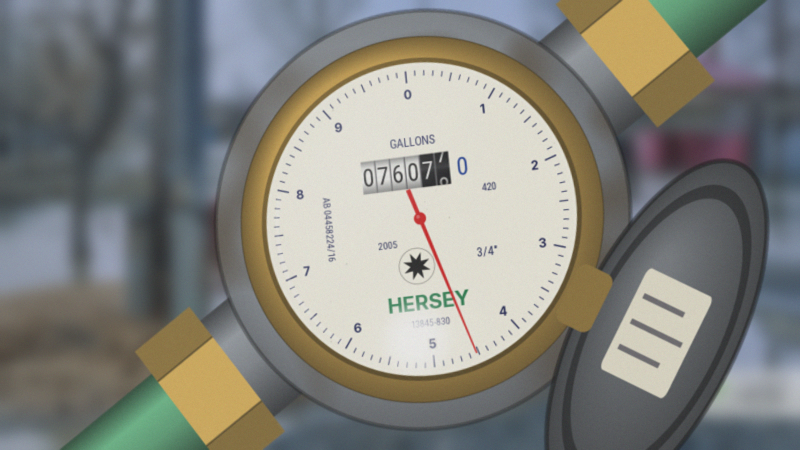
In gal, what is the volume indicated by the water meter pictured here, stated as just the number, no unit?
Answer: 760774.5
